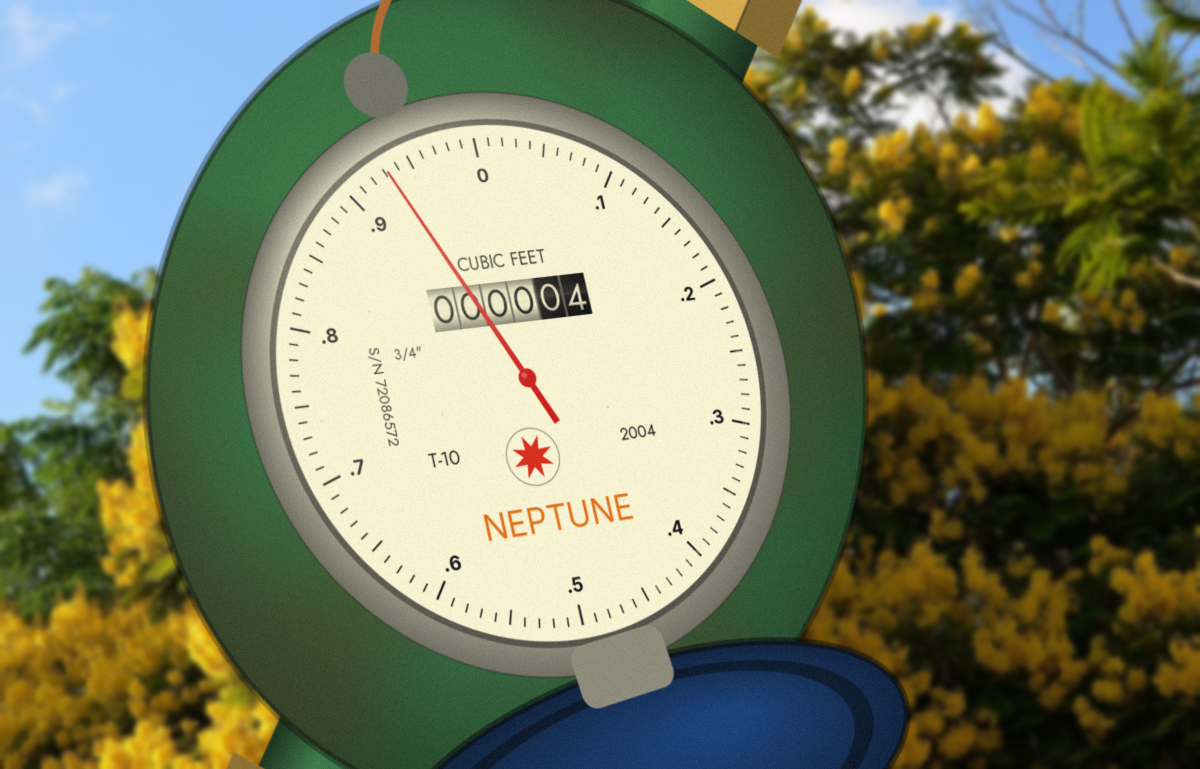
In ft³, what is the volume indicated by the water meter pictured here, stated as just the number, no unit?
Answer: 3.93
